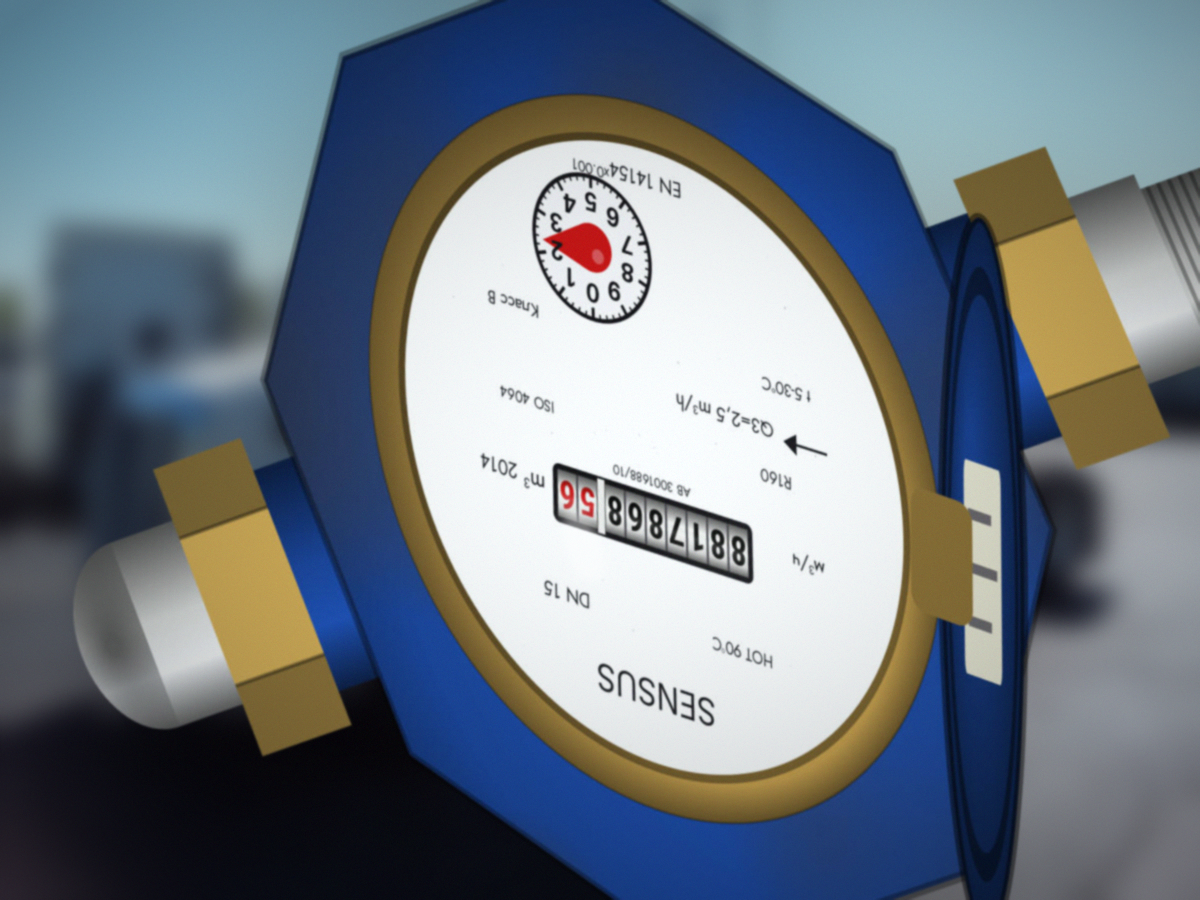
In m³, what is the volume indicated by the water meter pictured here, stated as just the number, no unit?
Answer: 8817868.562
